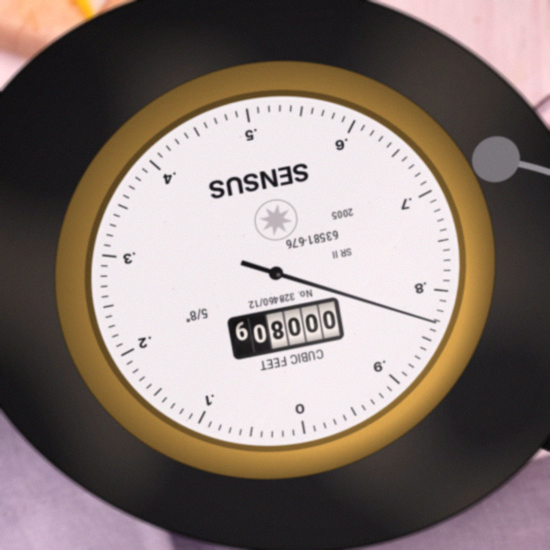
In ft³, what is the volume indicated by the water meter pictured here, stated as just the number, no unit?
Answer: 808.83
